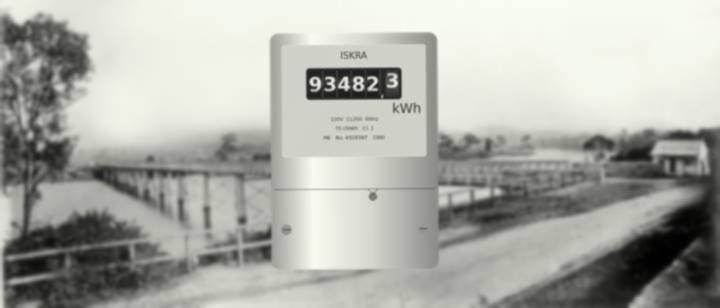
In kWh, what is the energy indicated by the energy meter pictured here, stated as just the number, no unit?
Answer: 93482.3
